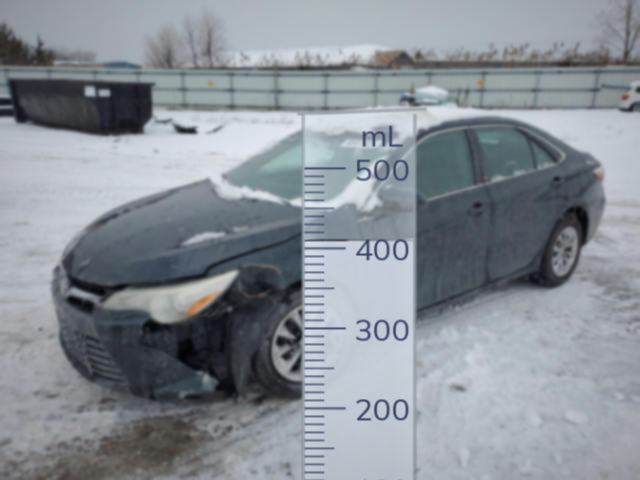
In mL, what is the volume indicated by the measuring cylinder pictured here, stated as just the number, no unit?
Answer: 410
